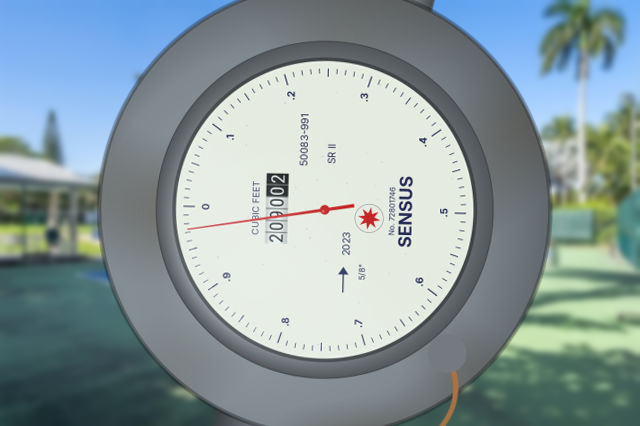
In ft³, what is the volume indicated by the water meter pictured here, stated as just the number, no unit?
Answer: 209001.97
